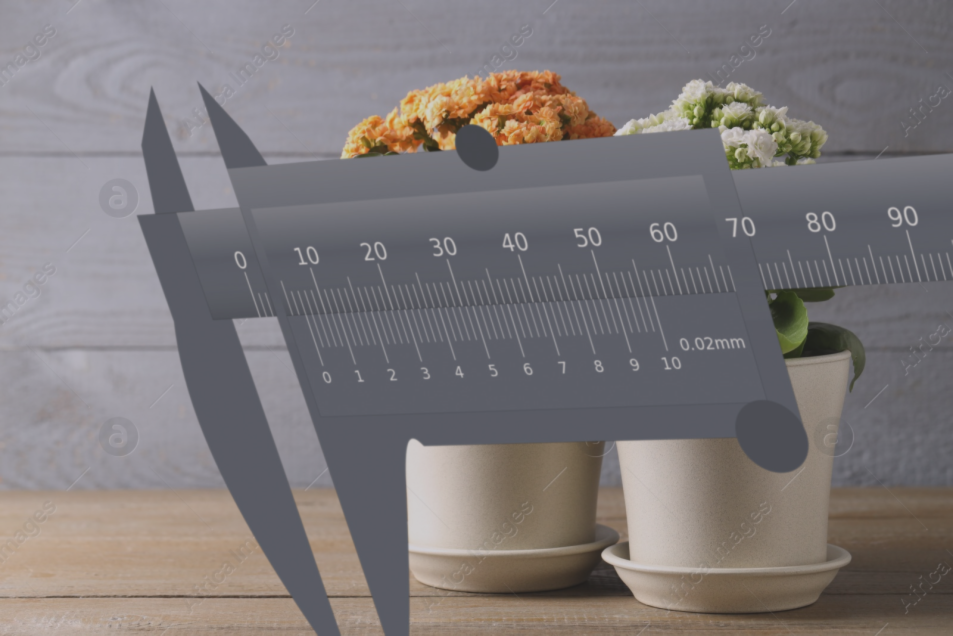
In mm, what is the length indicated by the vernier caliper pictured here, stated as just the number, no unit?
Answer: 7.0
